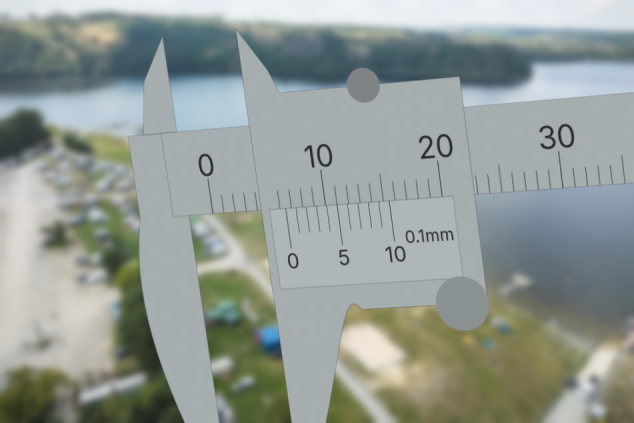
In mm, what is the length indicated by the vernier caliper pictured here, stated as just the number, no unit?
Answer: 6.5
